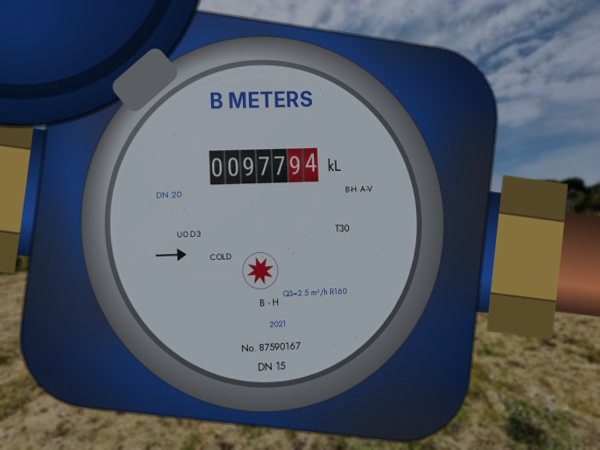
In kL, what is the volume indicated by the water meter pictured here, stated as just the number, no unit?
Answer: 977.94
